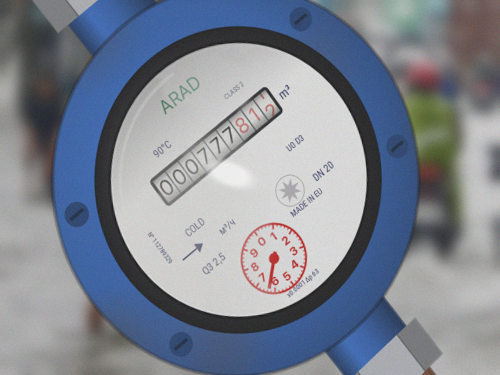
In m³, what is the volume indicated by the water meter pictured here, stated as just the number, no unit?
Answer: 777.8116
